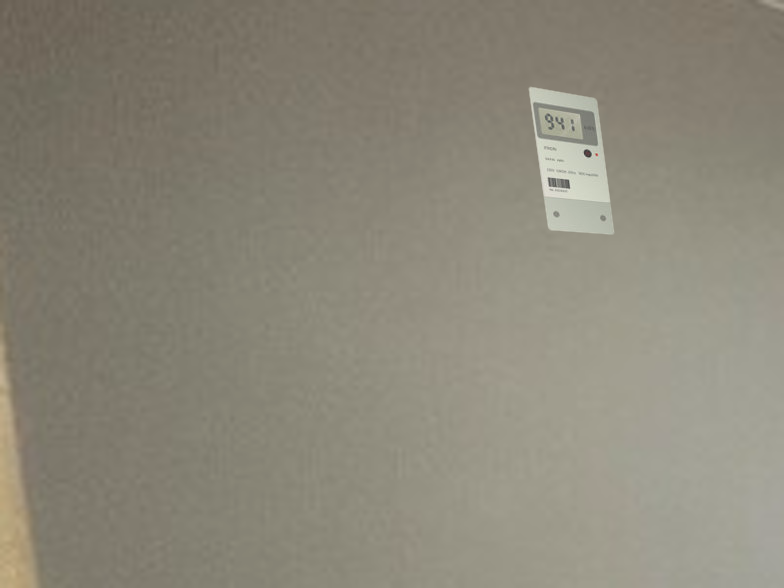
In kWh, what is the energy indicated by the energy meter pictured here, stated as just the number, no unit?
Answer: 941
